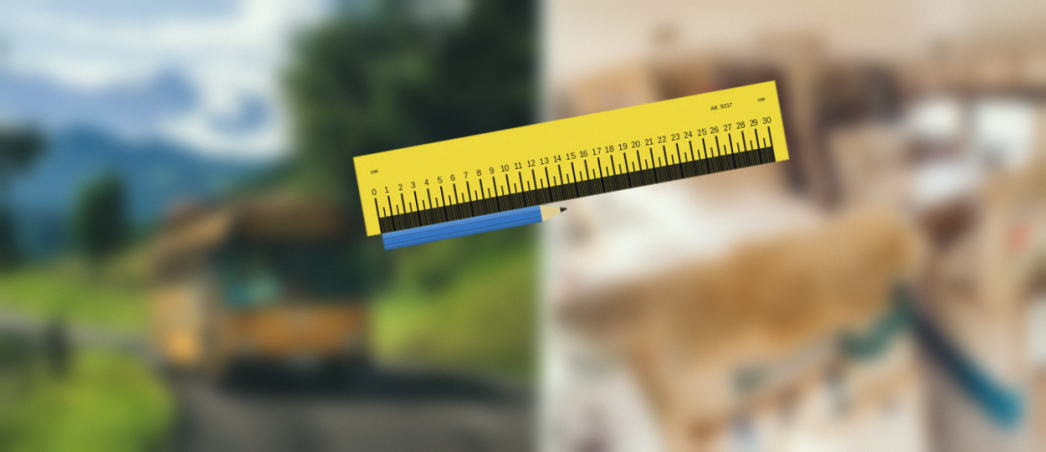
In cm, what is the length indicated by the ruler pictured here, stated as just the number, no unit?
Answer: 14
